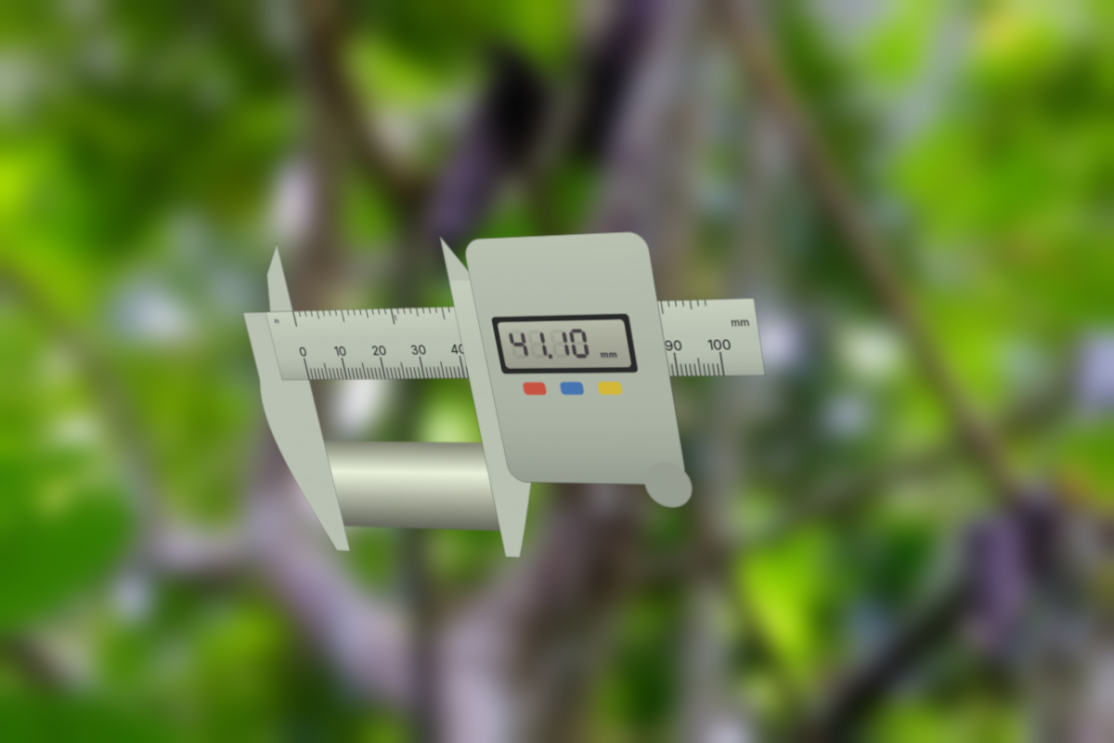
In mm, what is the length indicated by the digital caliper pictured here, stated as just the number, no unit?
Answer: 41.10
